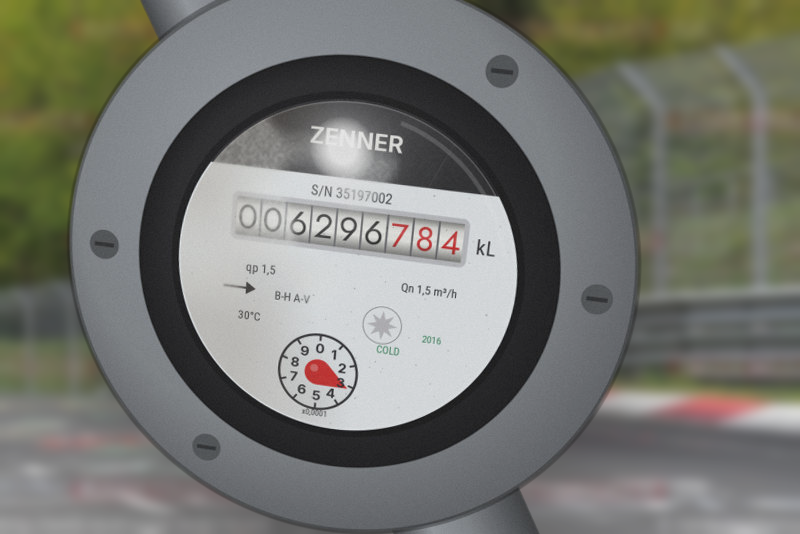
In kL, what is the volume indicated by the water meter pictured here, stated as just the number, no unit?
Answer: 6296.7843
